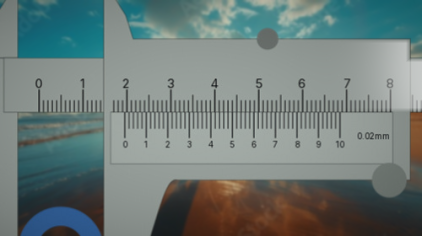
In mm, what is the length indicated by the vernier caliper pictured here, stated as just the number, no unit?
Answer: 19.5
